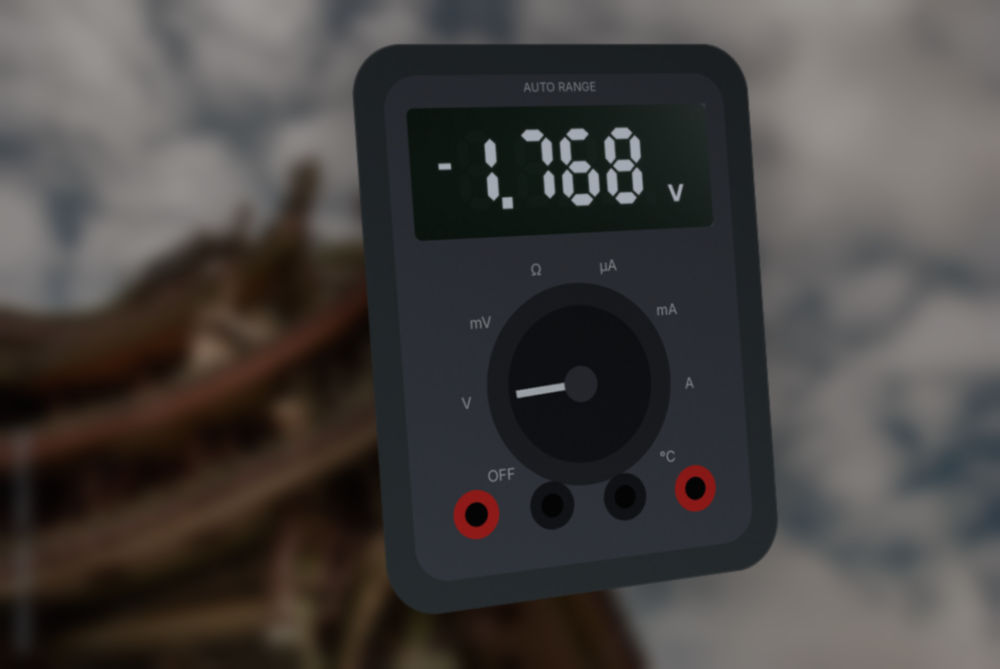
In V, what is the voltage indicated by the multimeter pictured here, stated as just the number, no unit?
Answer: -1.768
